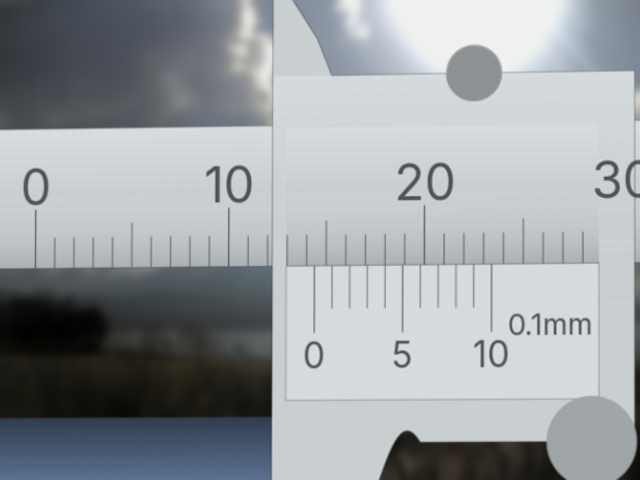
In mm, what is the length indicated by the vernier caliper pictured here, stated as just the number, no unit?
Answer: 14.4
